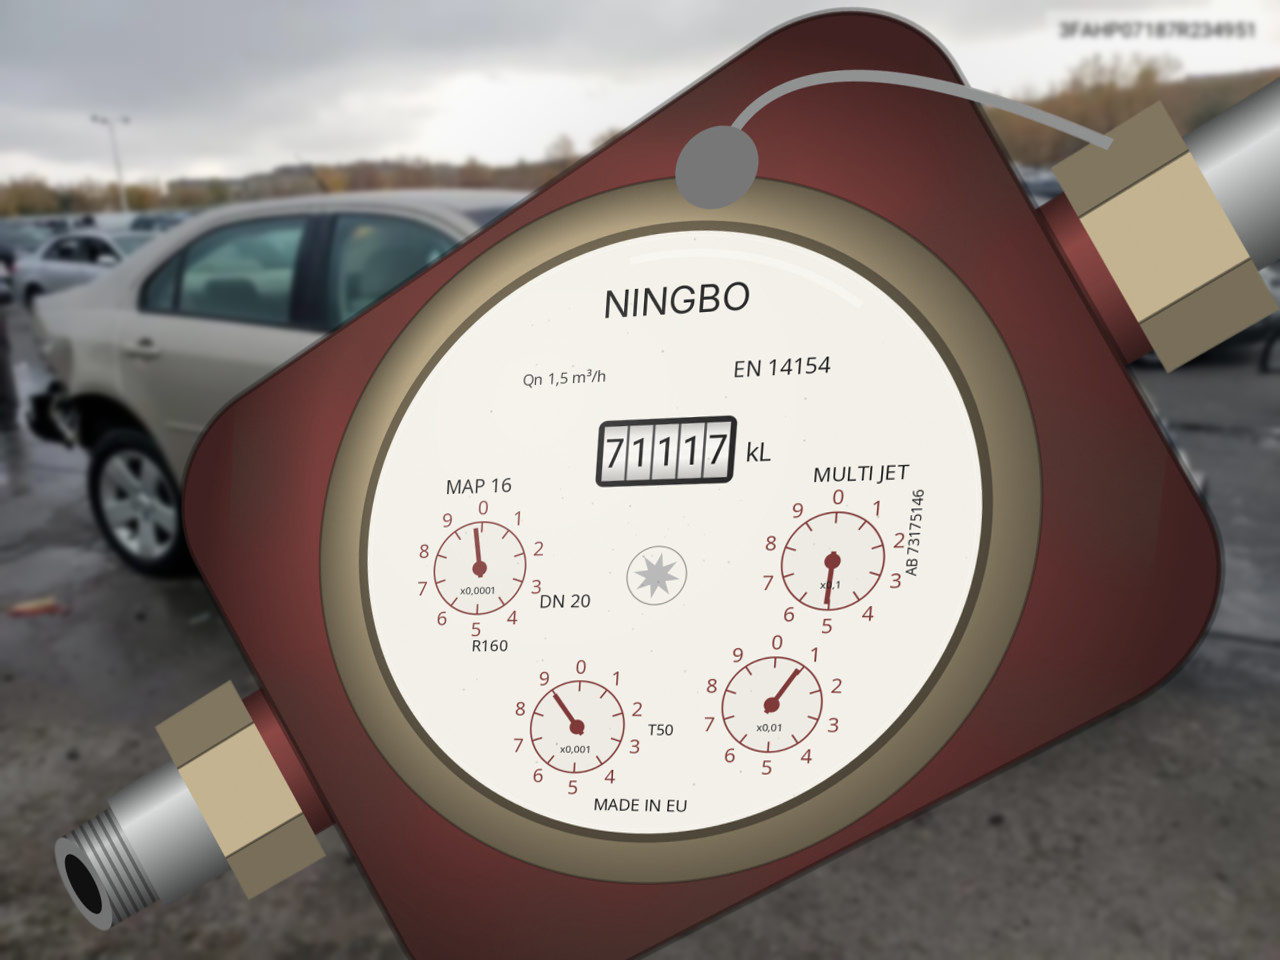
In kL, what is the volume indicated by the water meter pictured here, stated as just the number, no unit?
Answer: 71117.5089
